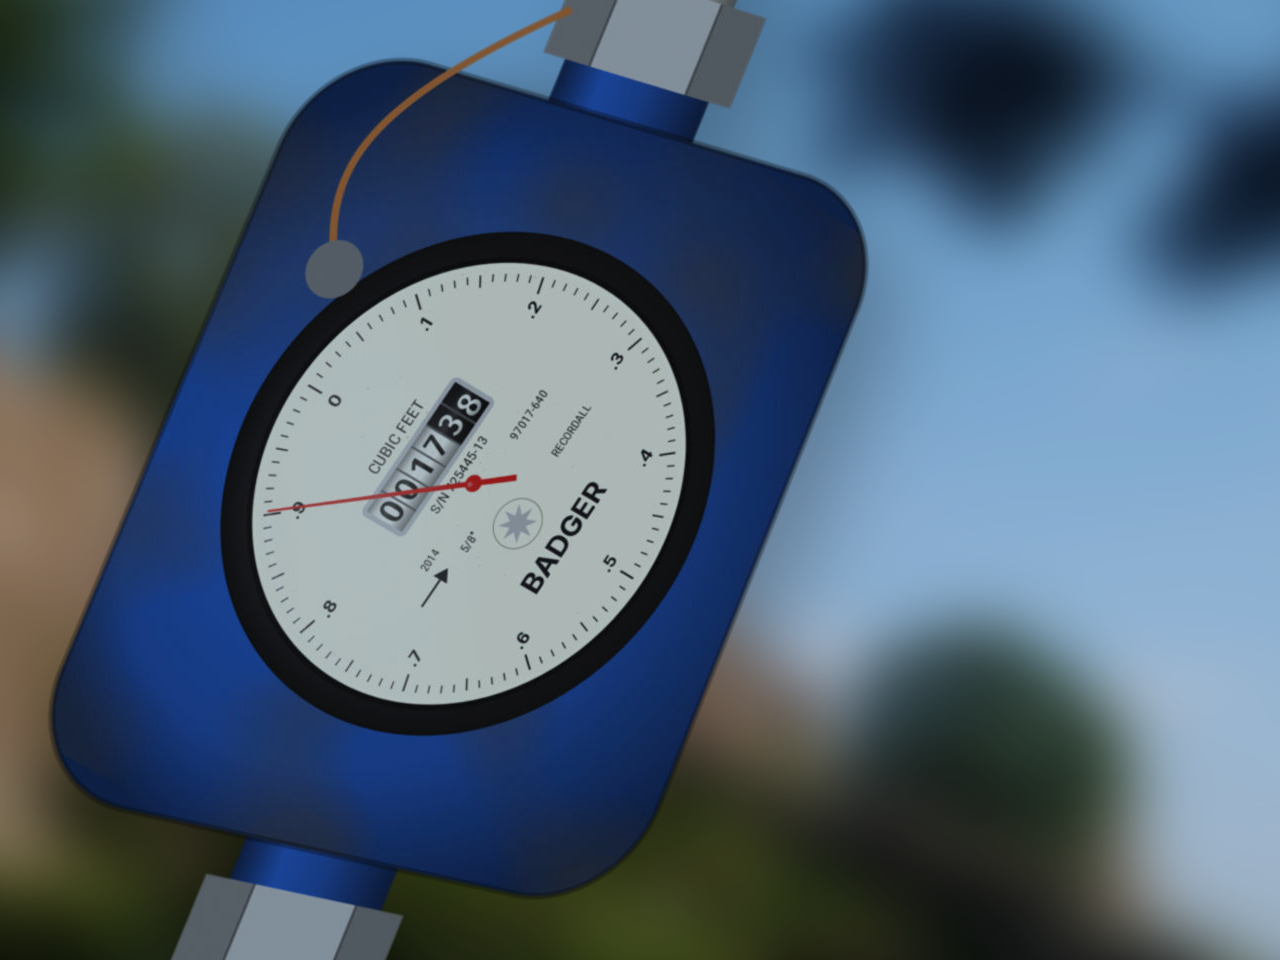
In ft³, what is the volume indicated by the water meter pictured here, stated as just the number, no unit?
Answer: 1737.90
